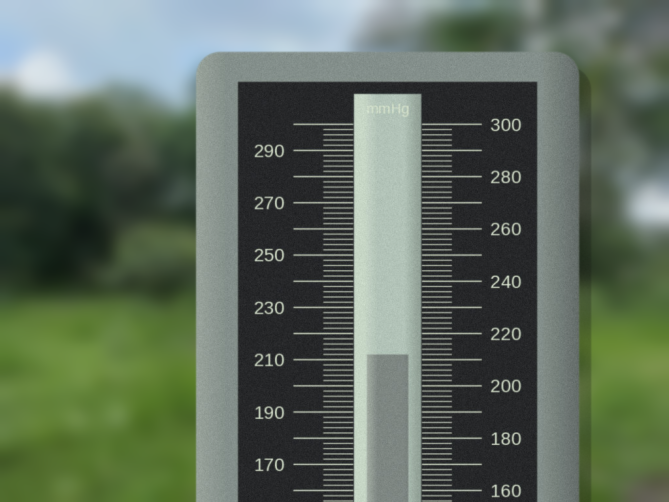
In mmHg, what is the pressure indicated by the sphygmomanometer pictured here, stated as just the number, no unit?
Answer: 212
